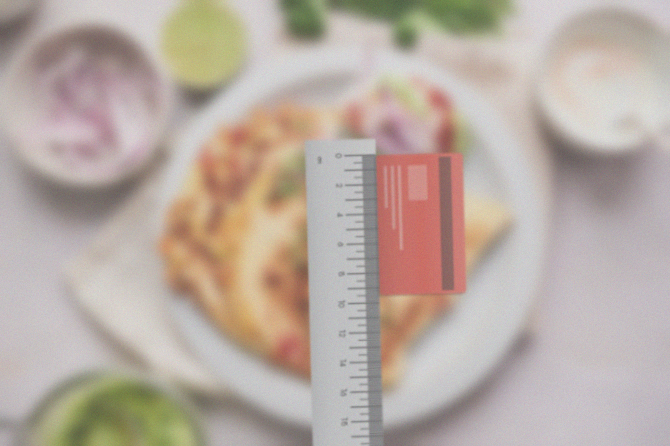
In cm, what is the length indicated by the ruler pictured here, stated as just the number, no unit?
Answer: 9.5
